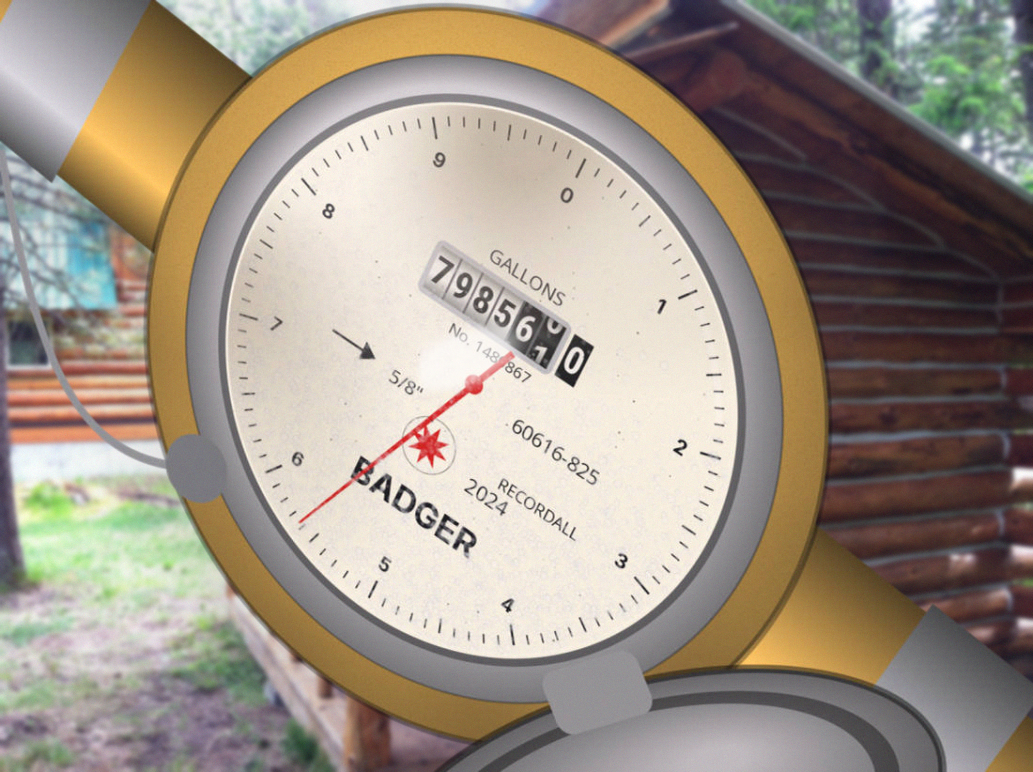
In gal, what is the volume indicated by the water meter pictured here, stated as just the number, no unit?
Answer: 7985605.6
